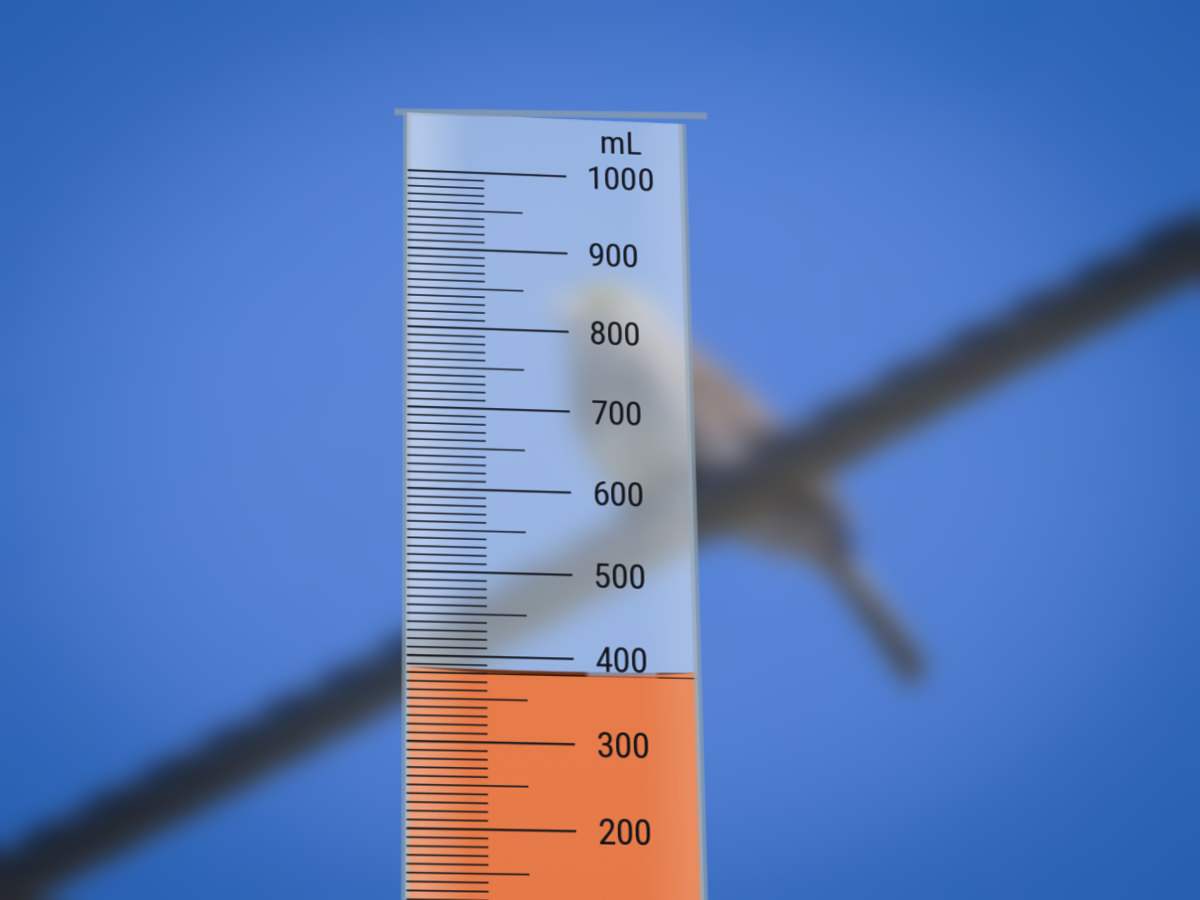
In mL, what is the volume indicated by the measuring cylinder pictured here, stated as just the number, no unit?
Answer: 380
